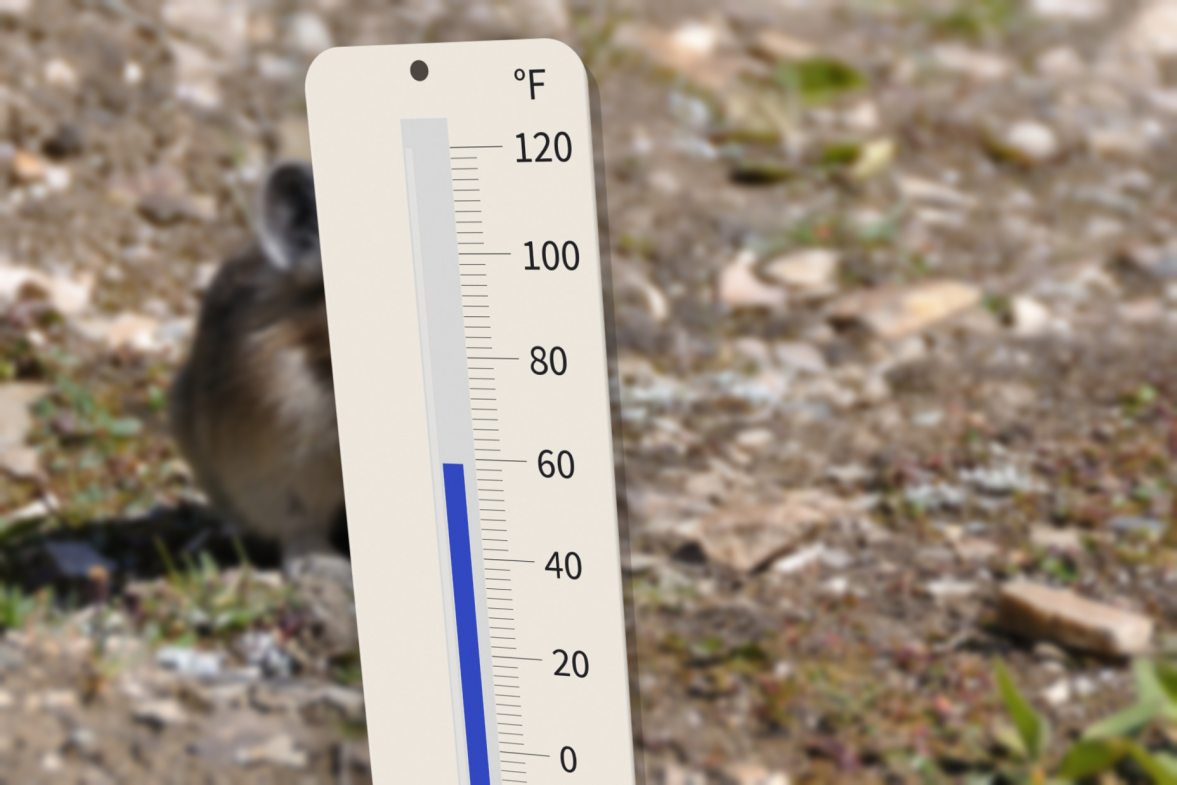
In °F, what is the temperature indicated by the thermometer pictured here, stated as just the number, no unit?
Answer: 59
